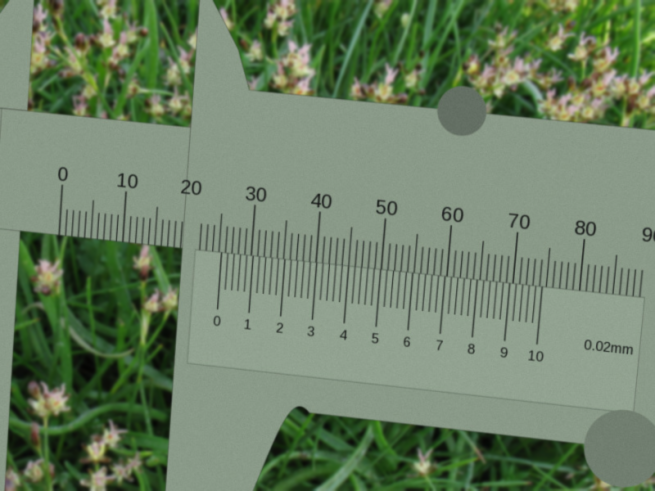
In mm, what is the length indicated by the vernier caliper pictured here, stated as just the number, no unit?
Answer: 25.4
